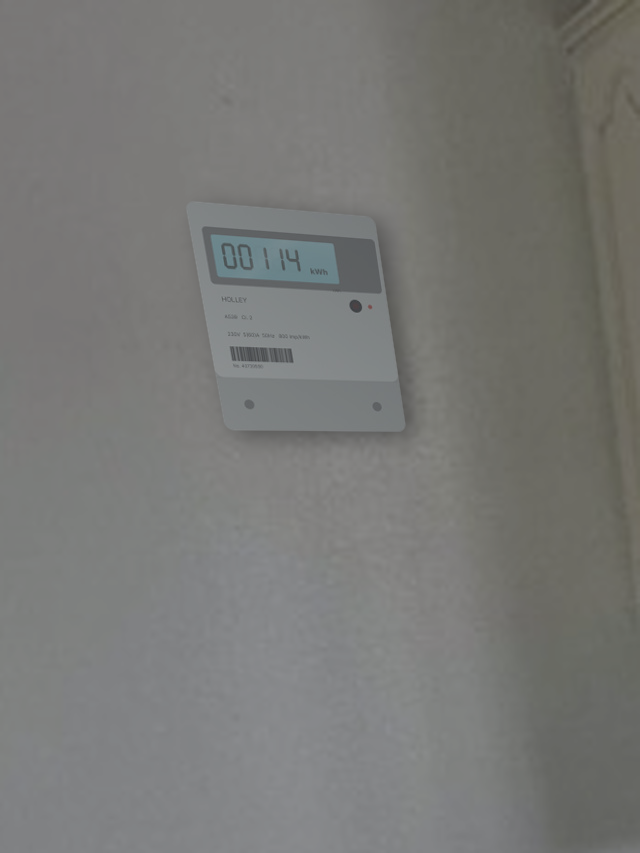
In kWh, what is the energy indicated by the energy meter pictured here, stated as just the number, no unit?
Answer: 114
